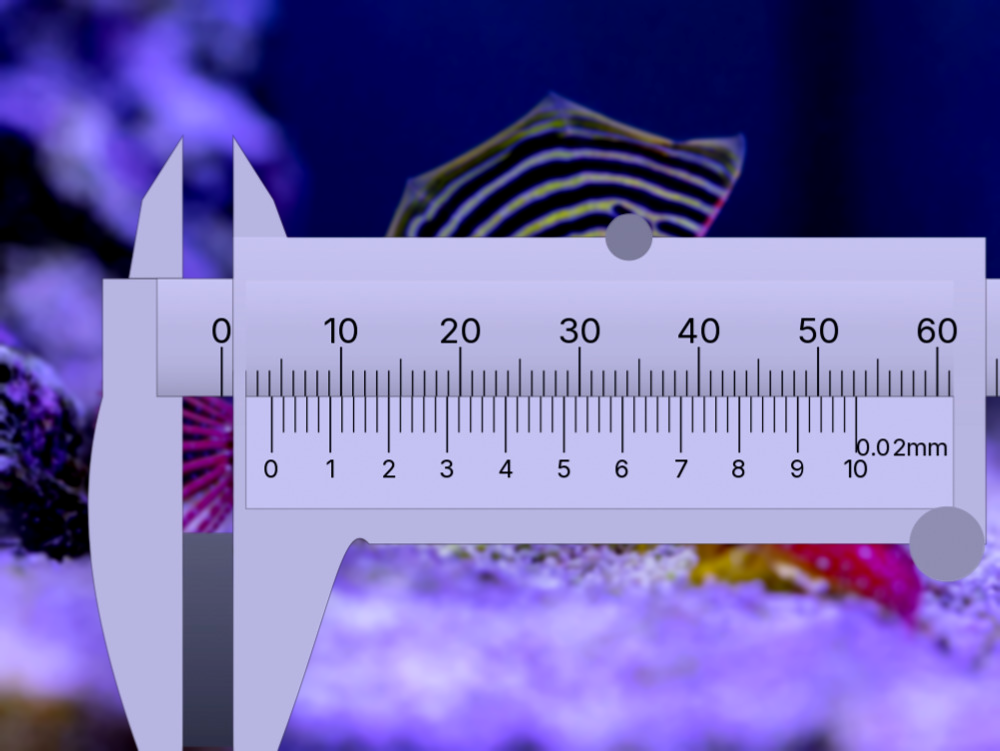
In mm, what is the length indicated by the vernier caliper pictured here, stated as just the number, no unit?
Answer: 4.2
